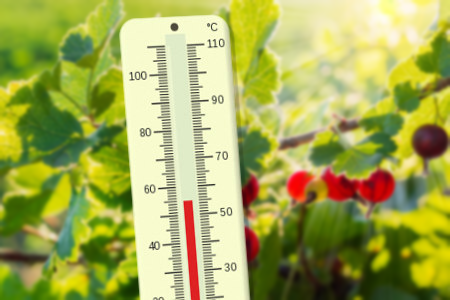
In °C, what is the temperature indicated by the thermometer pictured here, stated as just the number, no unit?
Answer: 55
